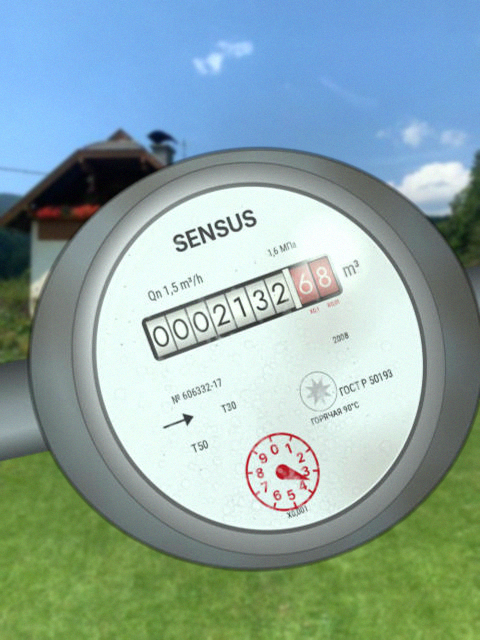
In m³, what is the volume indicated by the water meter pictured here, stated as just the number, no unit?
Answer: 2132.683
